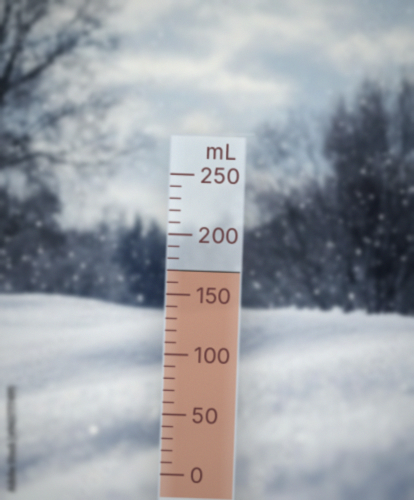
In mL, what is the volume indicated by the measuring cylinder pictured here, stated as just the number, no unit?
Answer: 170
